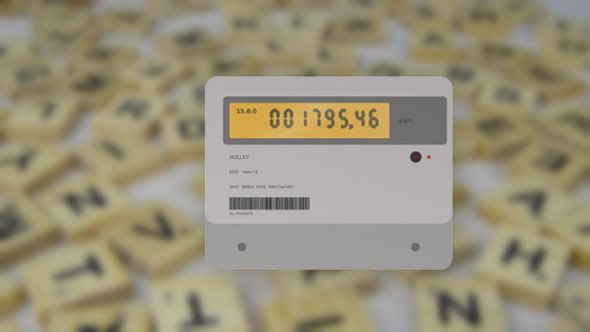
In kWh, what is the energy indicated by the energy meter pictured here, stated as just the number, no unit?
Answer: 1795.46
